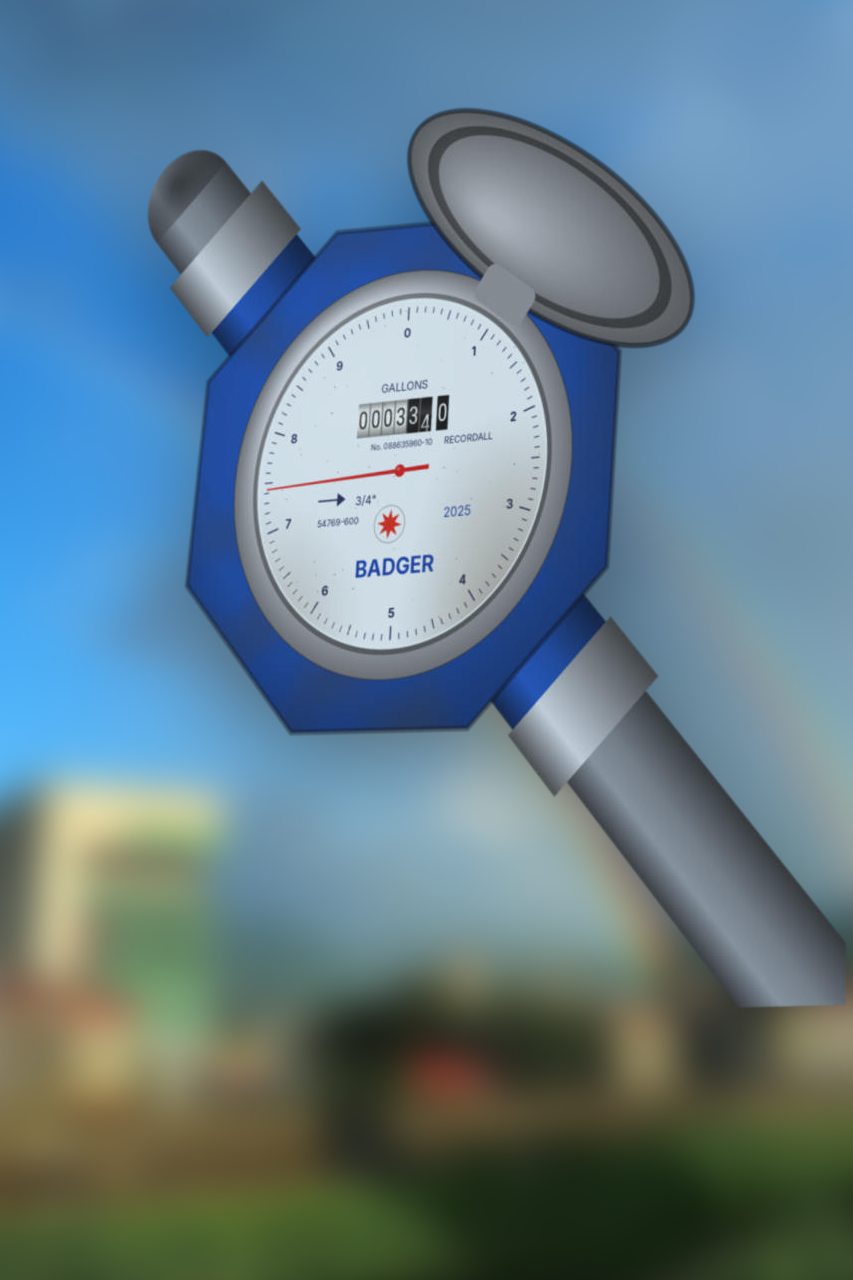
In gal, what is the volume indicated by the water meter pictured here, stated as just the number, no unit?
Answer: 3337.4
